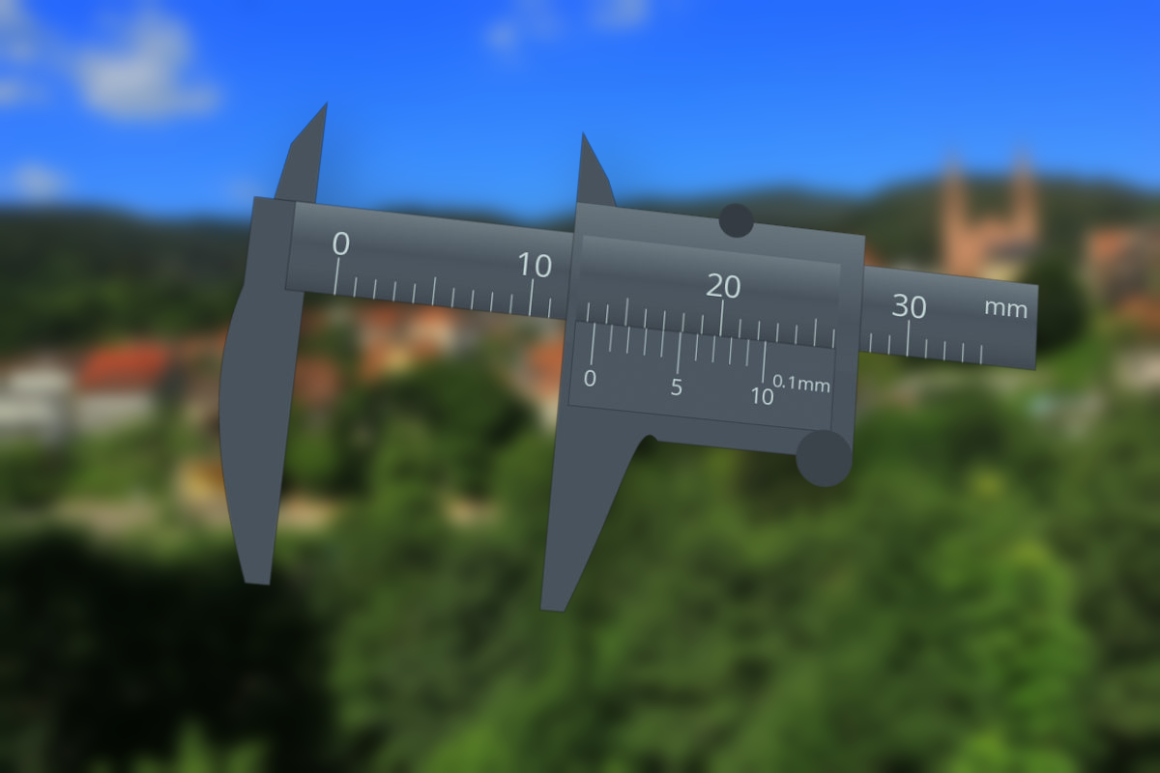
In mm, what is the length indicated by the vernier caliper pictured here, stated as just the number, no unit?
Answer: 13.4
